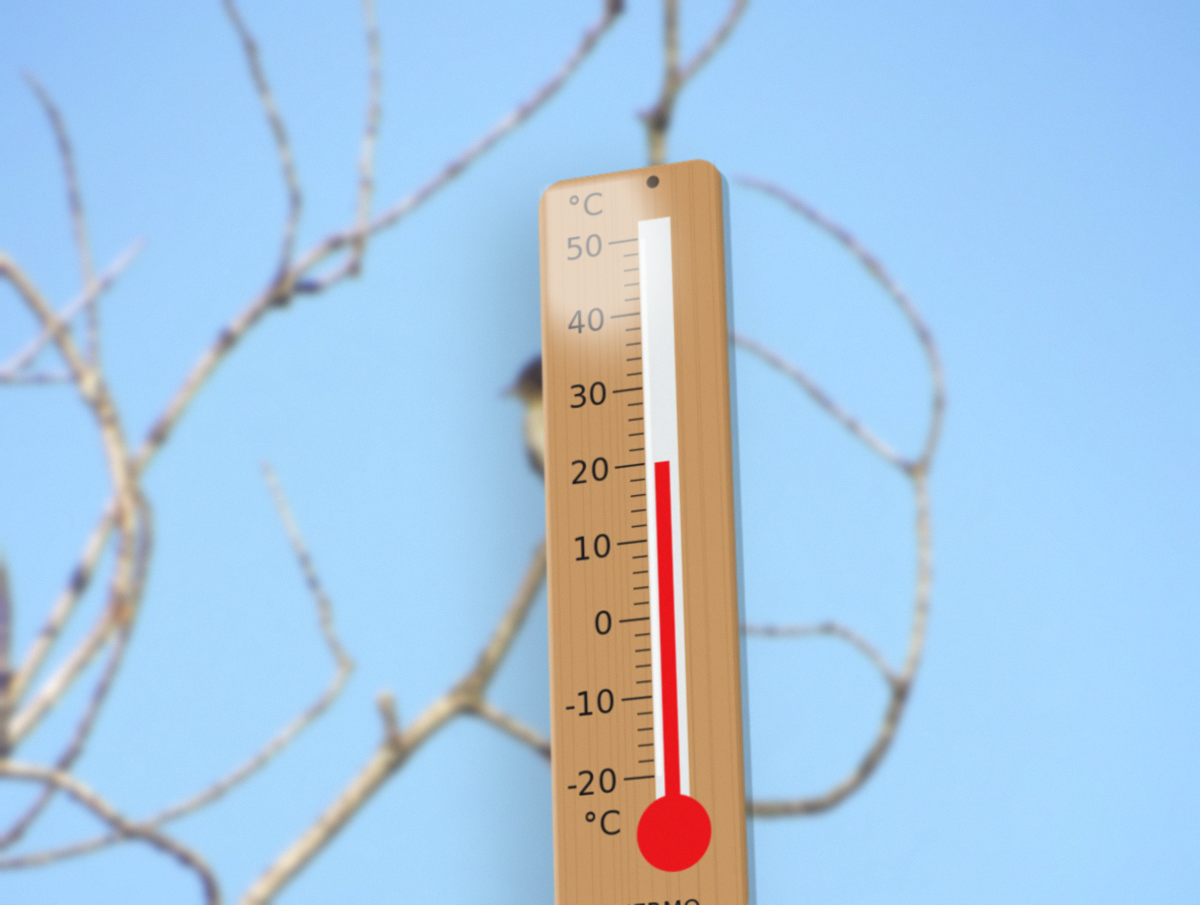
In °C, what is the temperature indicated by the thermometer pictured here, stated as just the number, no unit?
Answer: 20
